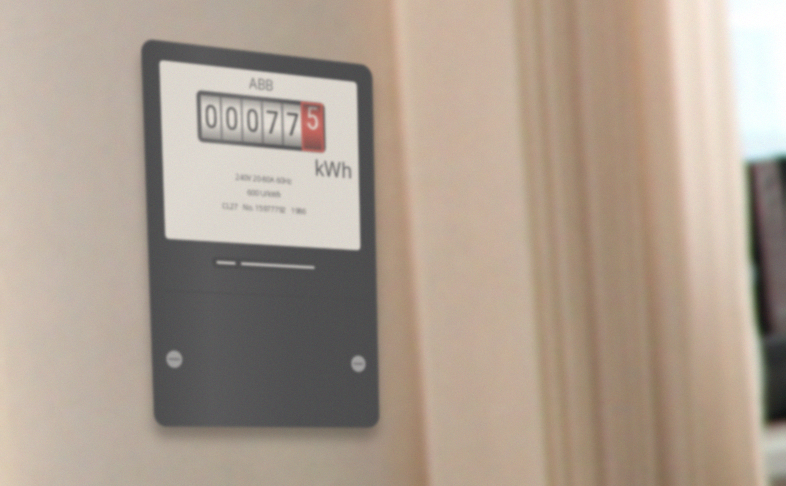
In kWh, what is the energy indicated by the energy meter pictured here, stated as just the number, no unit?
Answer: 77.5
